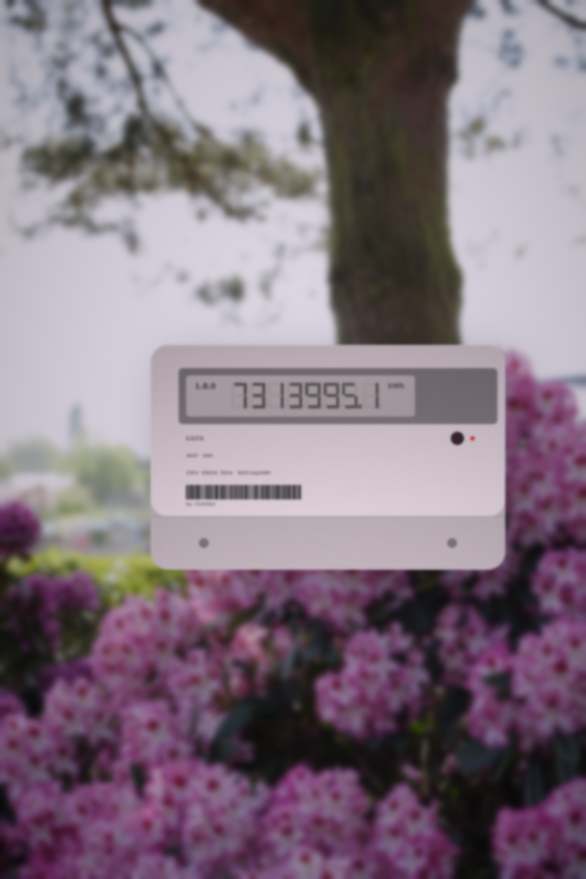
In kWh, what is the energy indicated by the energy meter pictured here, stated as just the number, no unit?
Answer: 7313995.1
